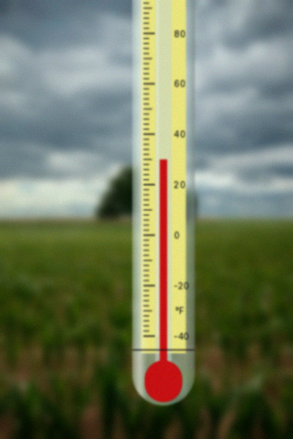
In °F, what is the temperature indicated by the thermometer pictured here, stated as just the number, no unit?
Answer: 30
